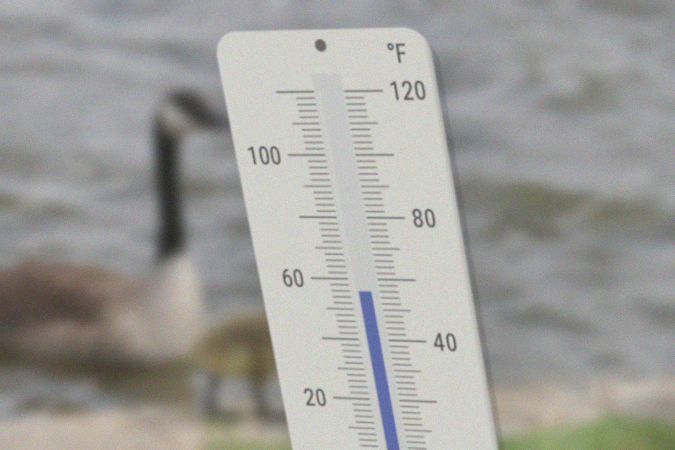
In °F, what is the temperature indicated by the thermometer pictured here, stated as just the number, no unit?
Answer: 56
